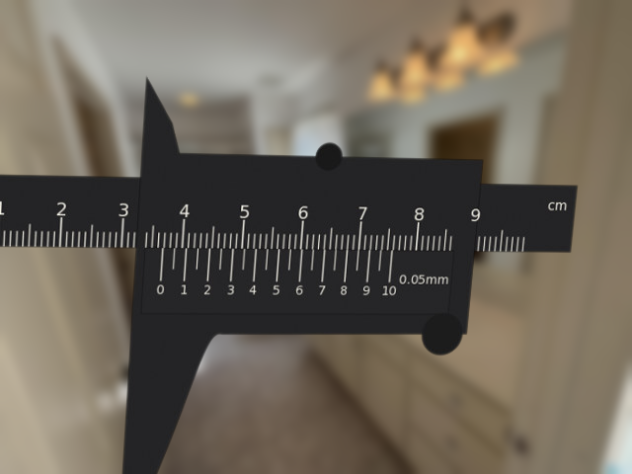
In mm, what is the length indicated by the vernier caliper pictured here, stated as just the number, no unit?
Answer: 36.8
